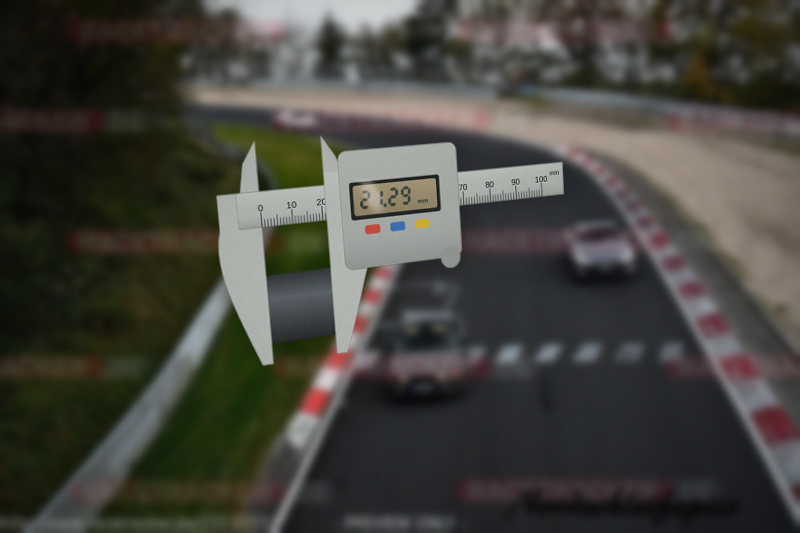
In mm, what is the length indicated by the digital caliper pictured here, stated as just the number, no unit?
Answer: 21.29
